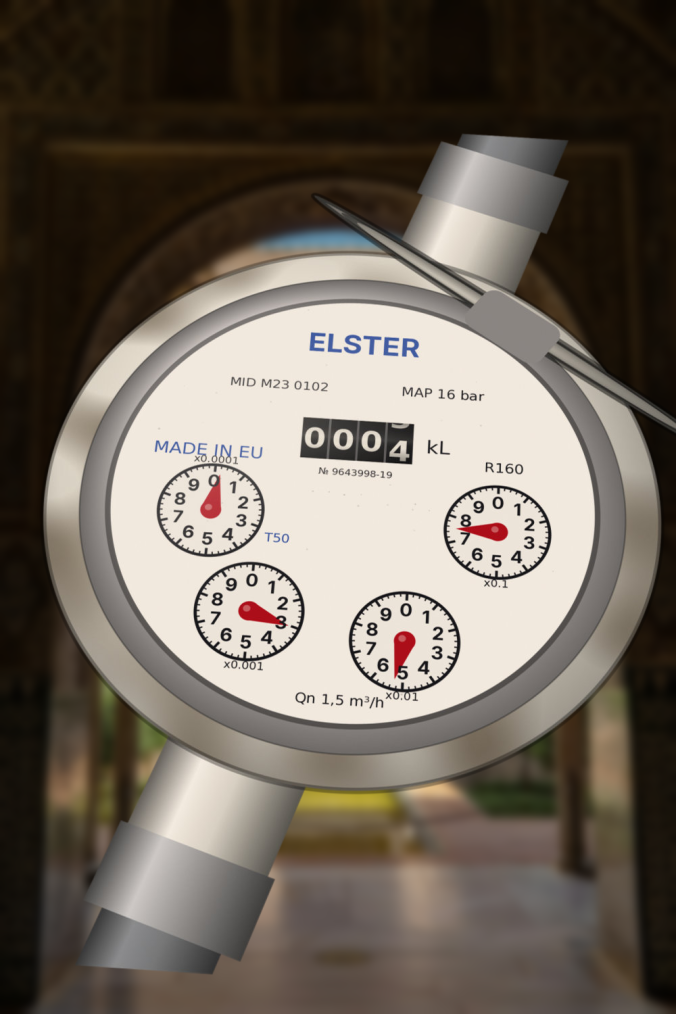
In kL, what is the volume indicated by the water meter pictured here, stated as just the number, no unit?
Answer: 3.7530
